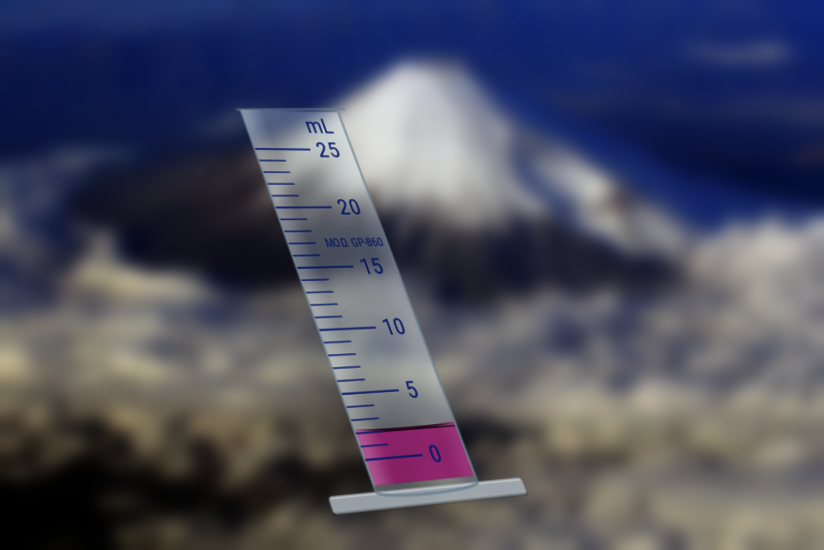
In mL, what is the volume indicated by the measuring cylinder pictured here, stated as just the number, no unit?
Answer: 2
